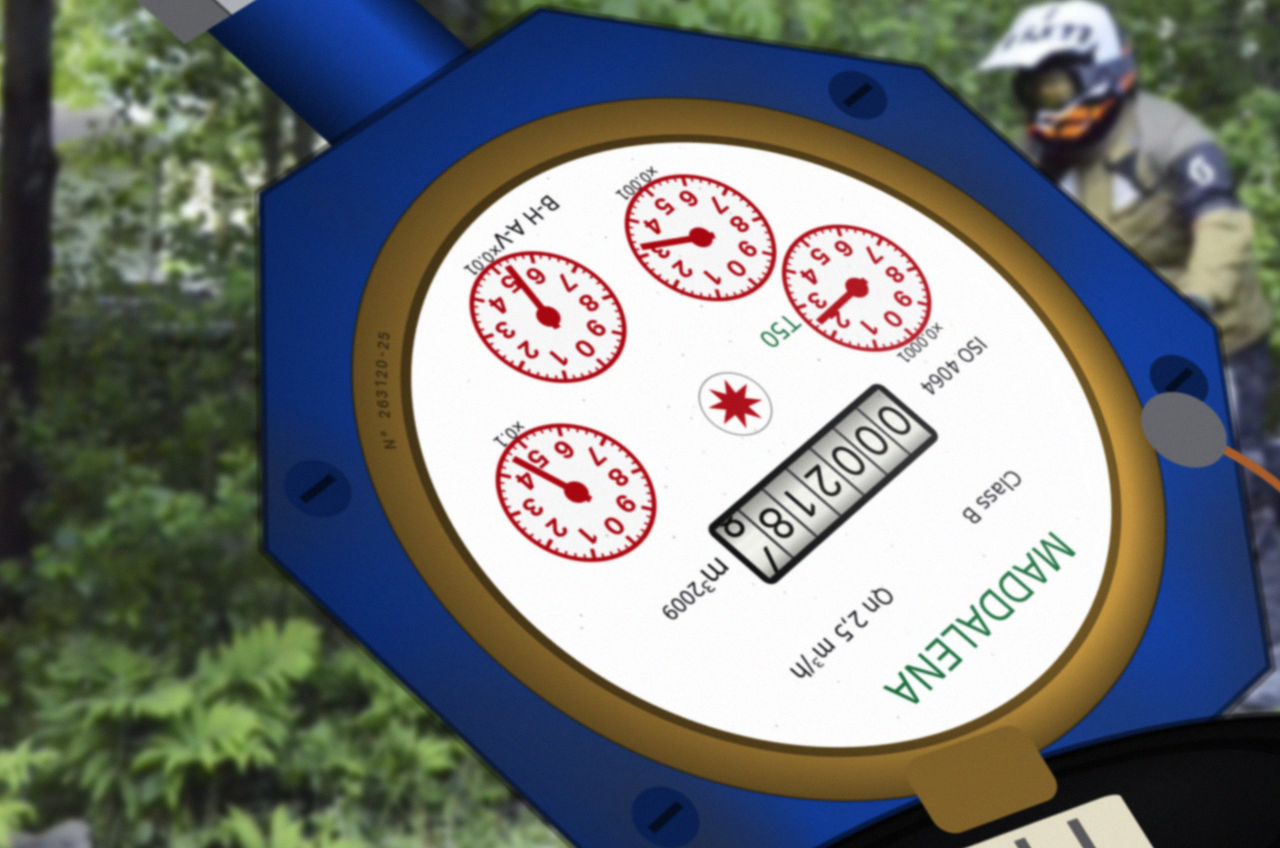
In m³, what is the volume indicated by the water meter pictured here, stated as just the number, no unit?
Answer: 2187.4532
